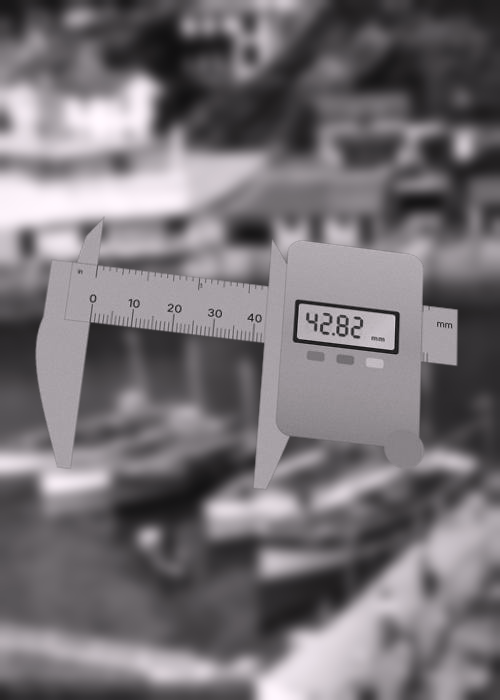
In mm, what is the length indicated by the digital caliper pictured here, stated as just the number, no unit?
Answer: 42.82
